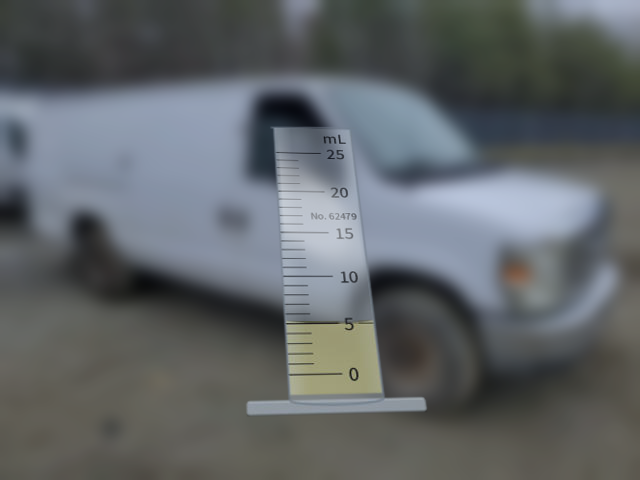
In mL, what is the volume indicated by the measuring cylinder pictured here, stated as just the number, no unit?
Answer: 5
